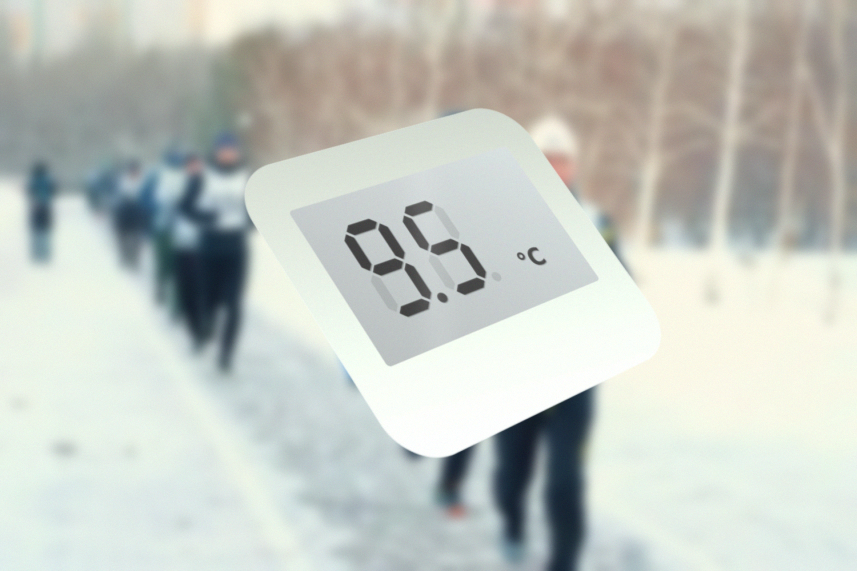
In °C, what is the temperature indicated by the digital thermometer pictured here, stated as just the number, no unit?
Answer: 9.5
